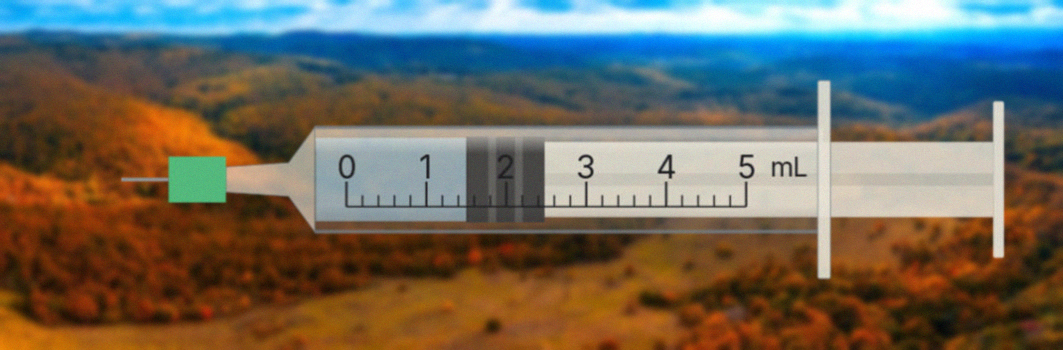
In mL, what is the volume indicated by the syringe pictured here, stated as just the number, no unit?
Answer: 1.5
